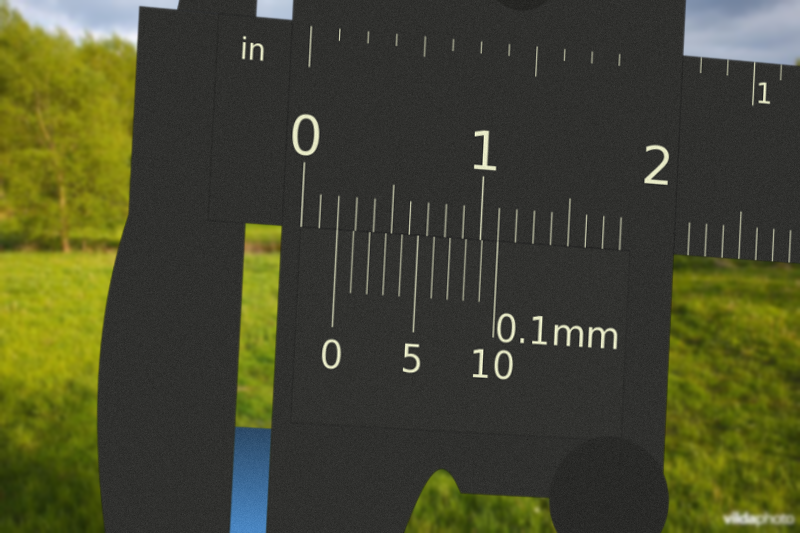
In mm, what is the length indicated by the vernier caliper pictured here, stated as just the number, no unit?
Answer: 2.0
